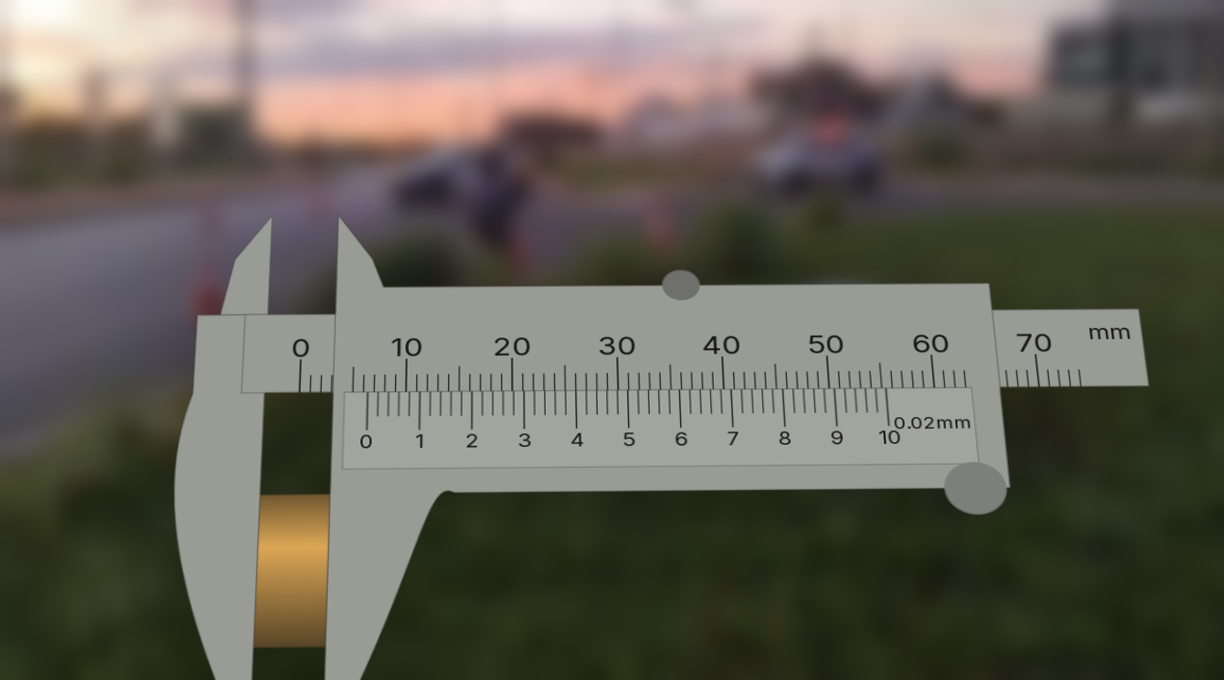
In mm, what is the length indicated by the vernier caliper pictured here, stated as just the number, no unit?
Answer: 6.4
